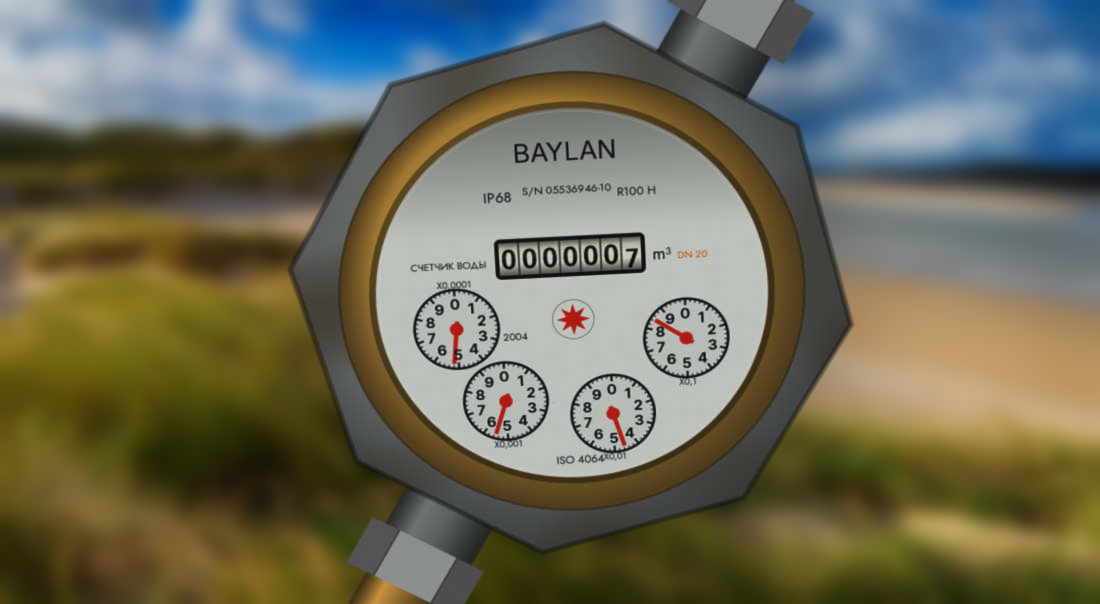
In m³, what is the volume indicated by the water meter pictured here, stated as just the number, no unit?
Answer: 6.8455
